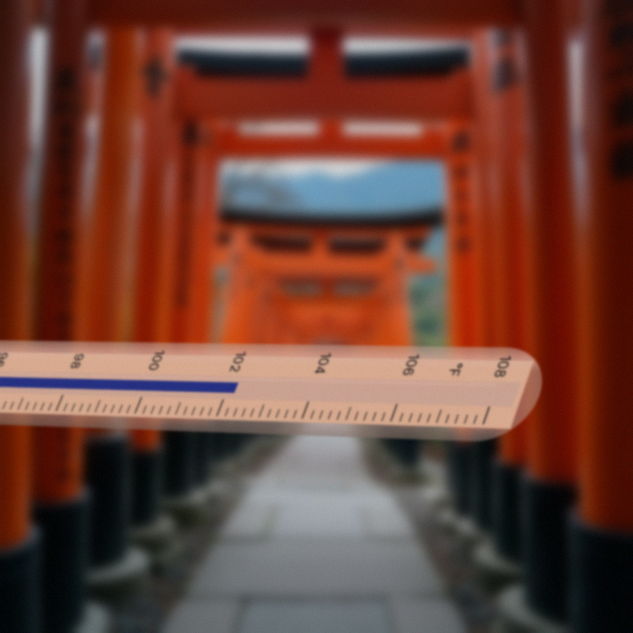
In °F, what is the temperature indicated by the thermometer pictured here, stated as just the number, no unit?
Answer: 102.2
